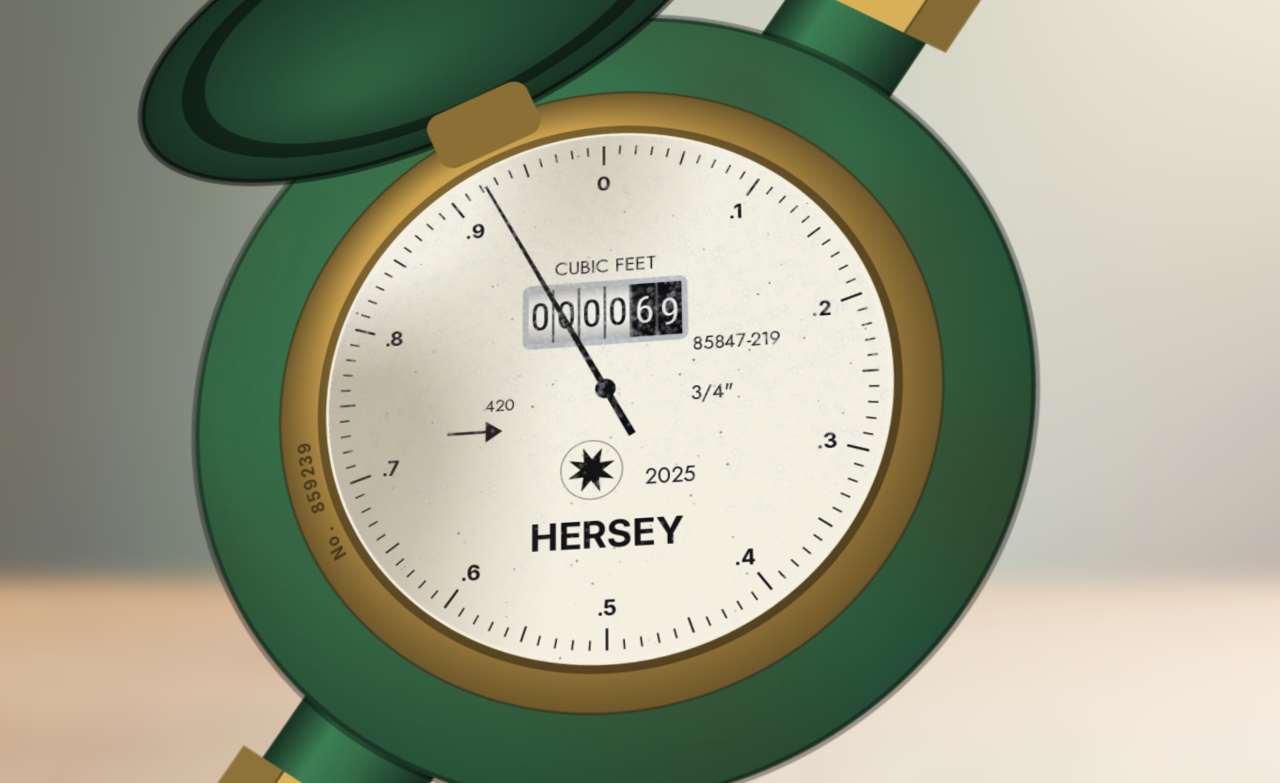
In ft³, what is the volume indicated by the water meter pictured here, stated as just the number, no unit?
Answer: 68.92
